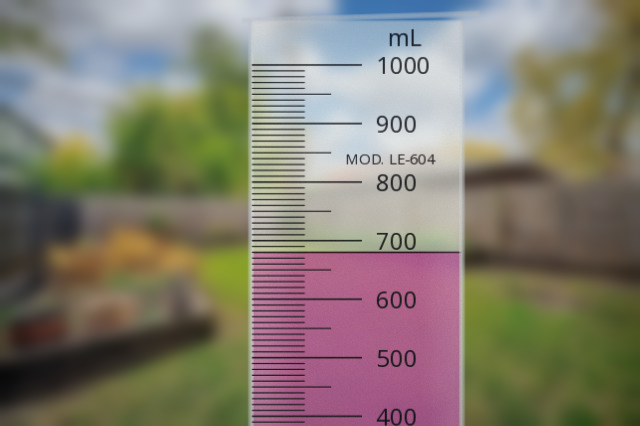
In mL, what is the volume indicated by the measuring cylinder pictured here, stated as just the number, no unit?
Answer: 680
